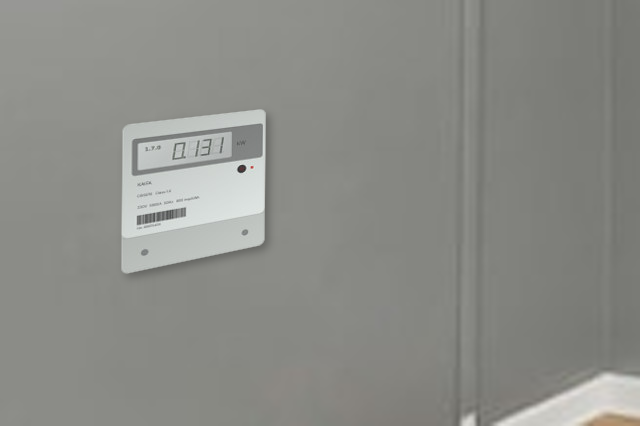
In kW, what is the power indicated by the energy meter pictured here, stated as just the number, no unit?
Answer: 0.131
